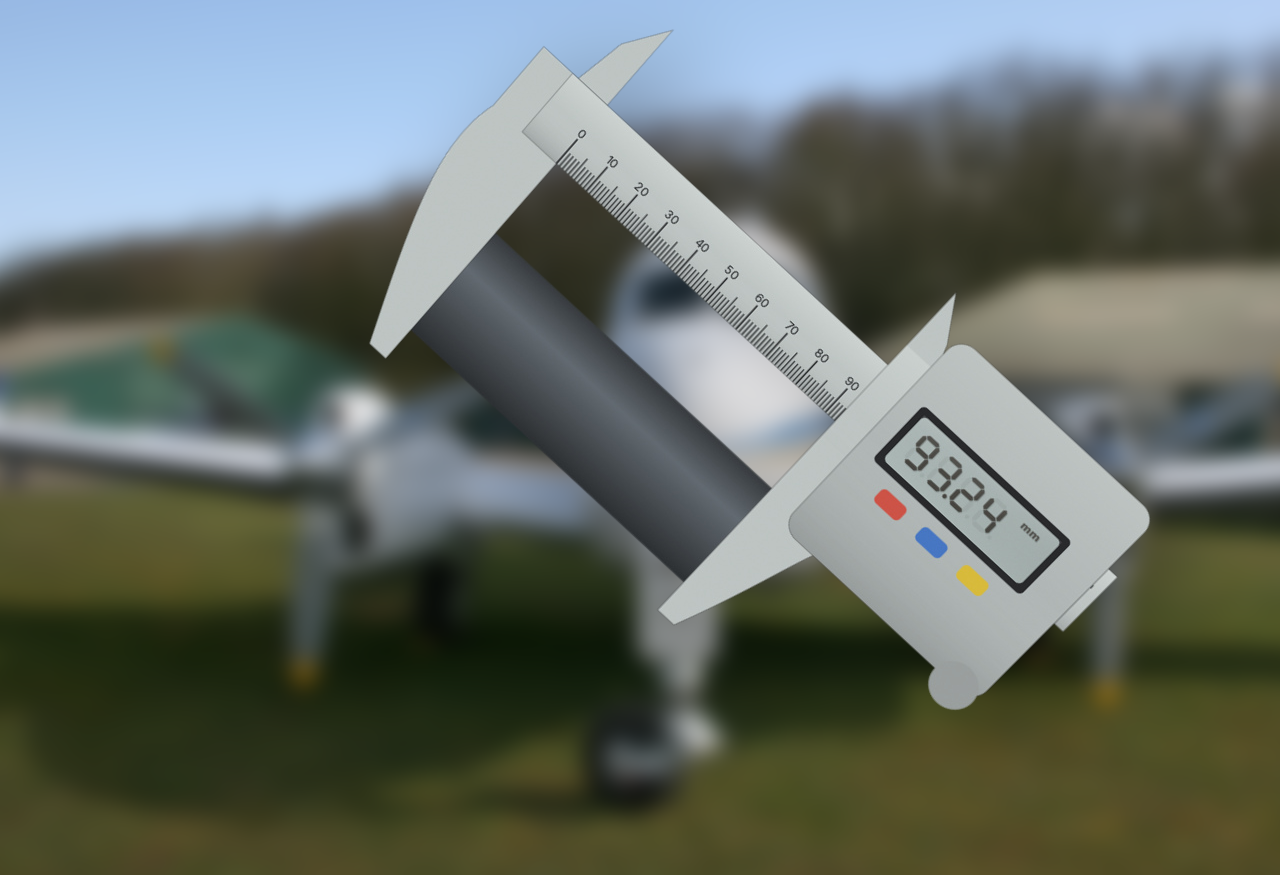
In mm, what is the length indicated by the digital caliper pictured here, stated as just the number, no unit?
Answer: 93.24
